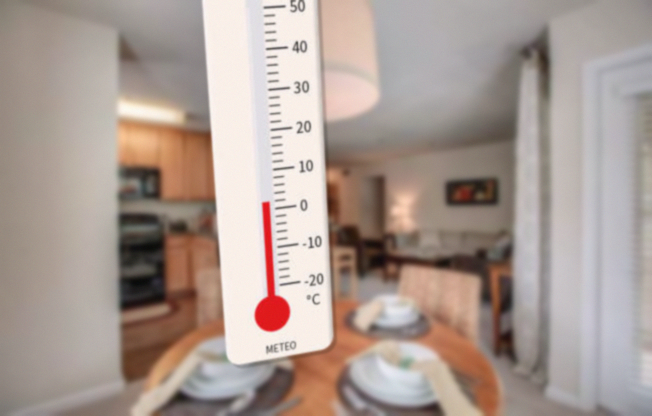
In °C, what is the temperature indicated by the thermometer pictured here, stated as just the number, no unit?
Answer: 2
